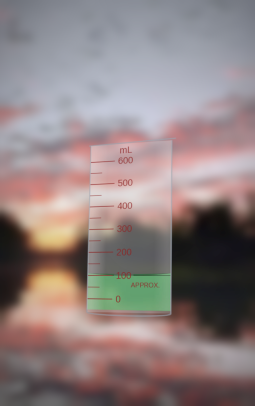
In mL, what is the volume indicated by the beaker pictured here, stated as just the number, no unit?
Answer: 100
